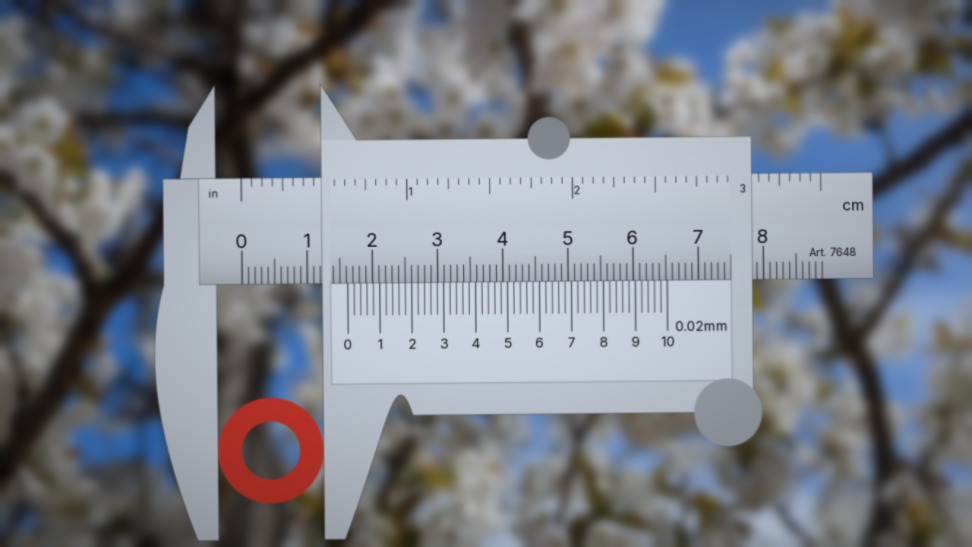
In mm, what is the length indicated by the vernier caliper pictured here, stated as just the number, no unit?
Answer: 16.2
